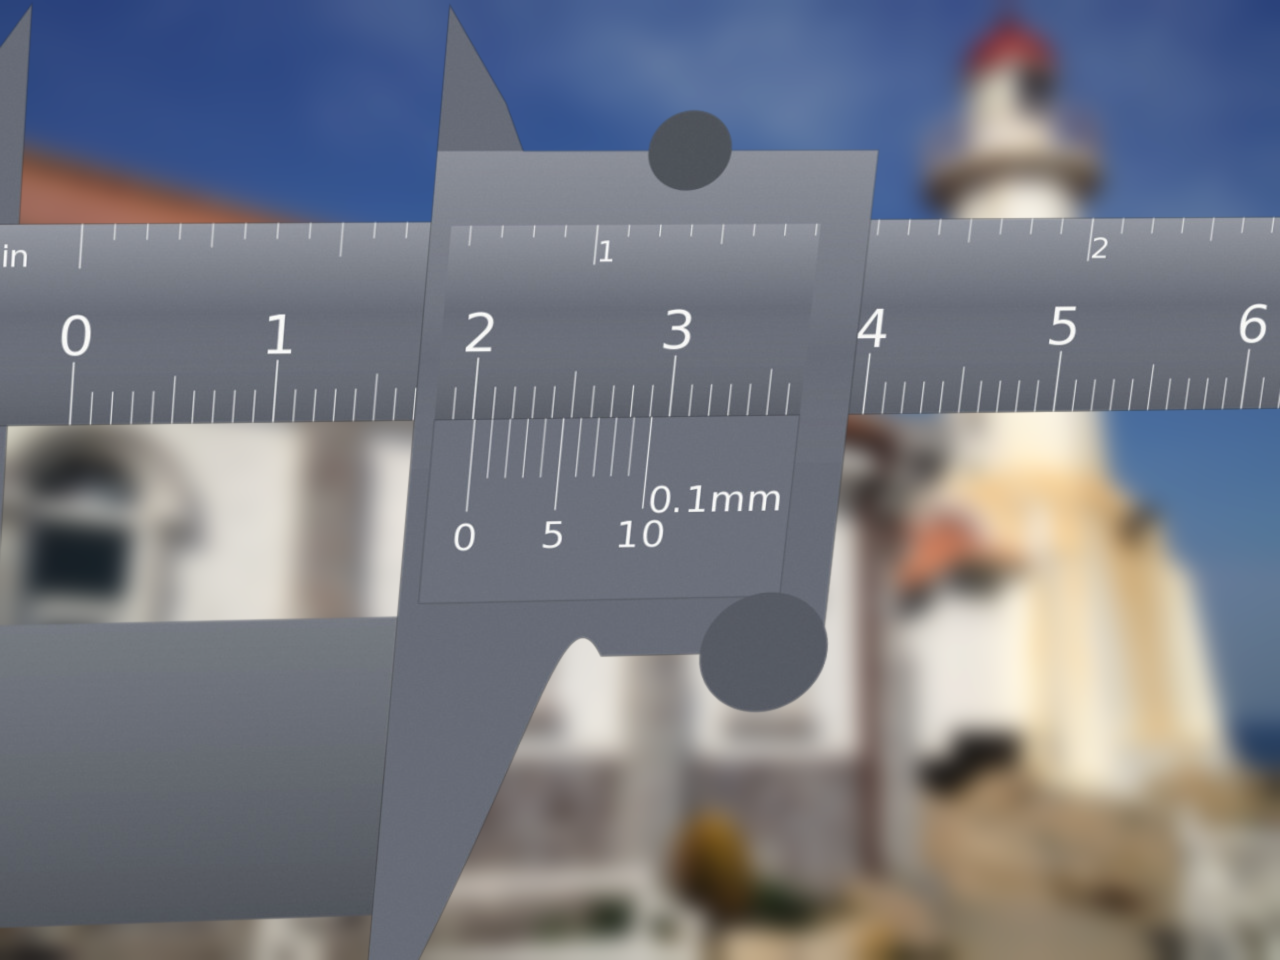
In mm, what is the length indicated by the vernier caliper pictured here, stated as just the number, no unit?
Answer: 20.1
